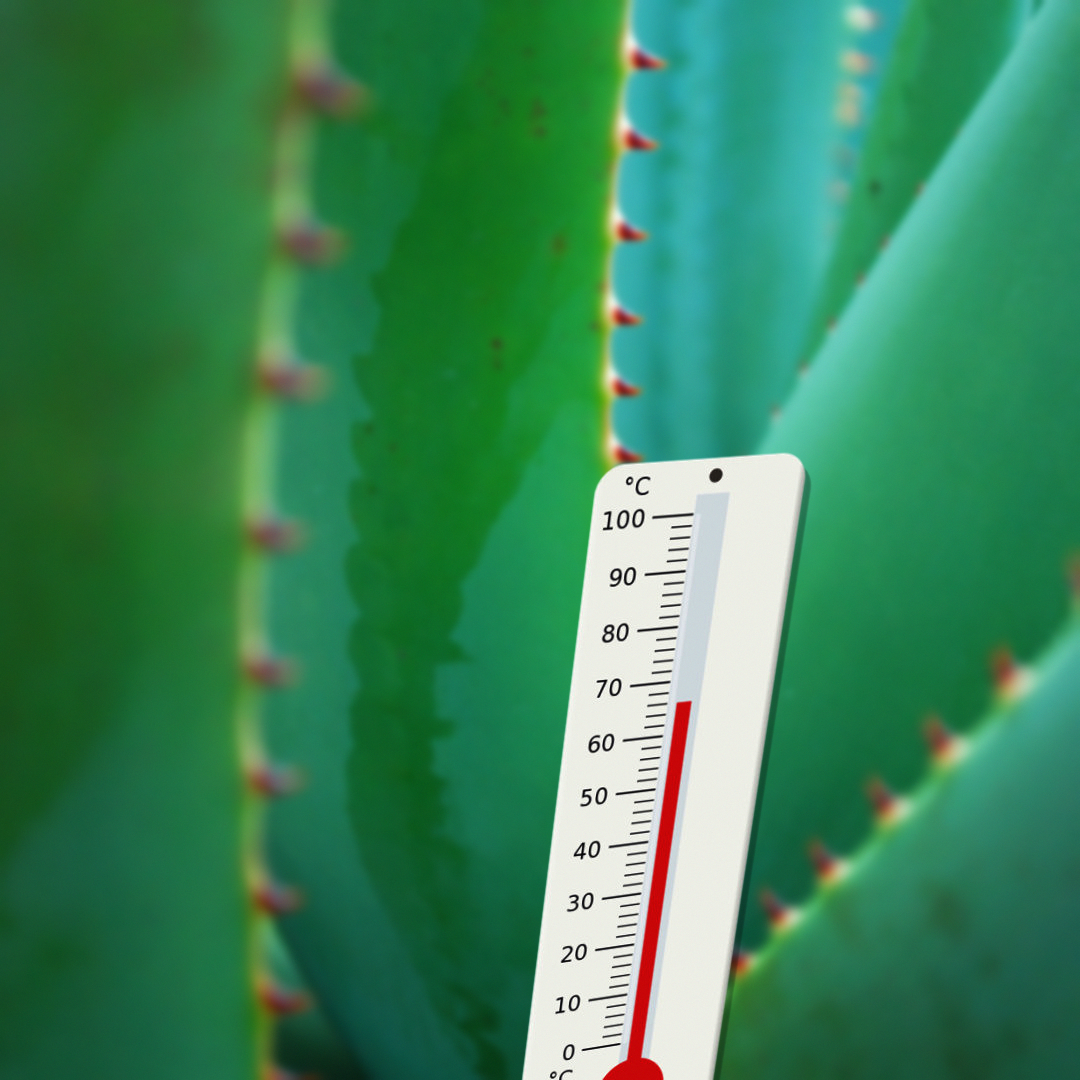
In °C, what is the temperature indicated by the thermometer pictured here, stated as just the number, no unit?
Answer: 66
